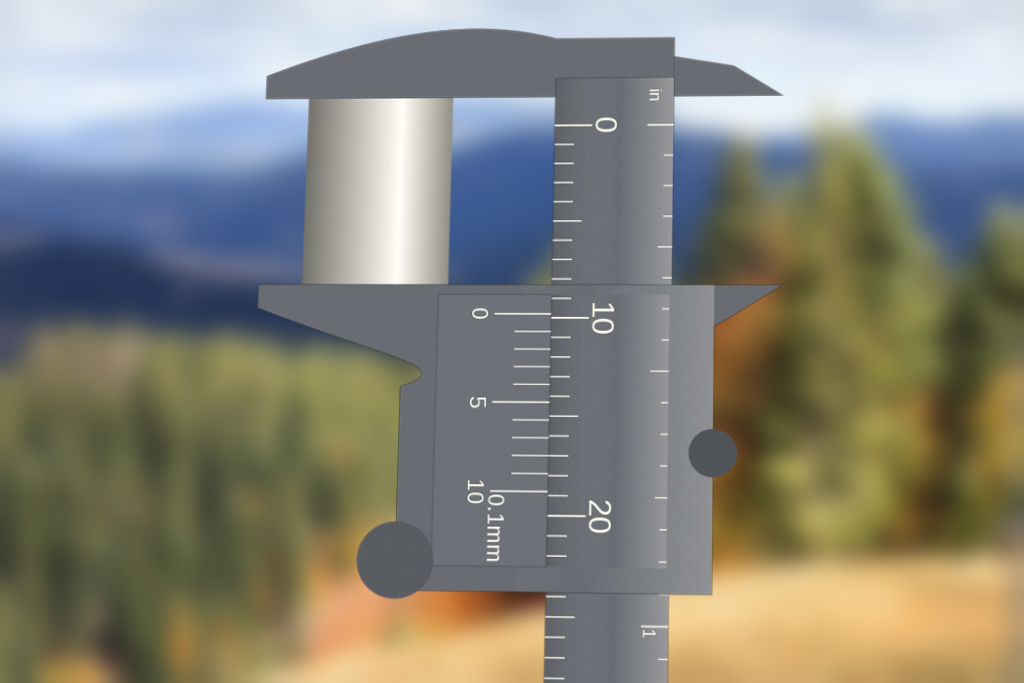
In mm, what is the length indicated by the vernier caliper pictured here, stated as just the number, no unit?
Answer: 9.8
